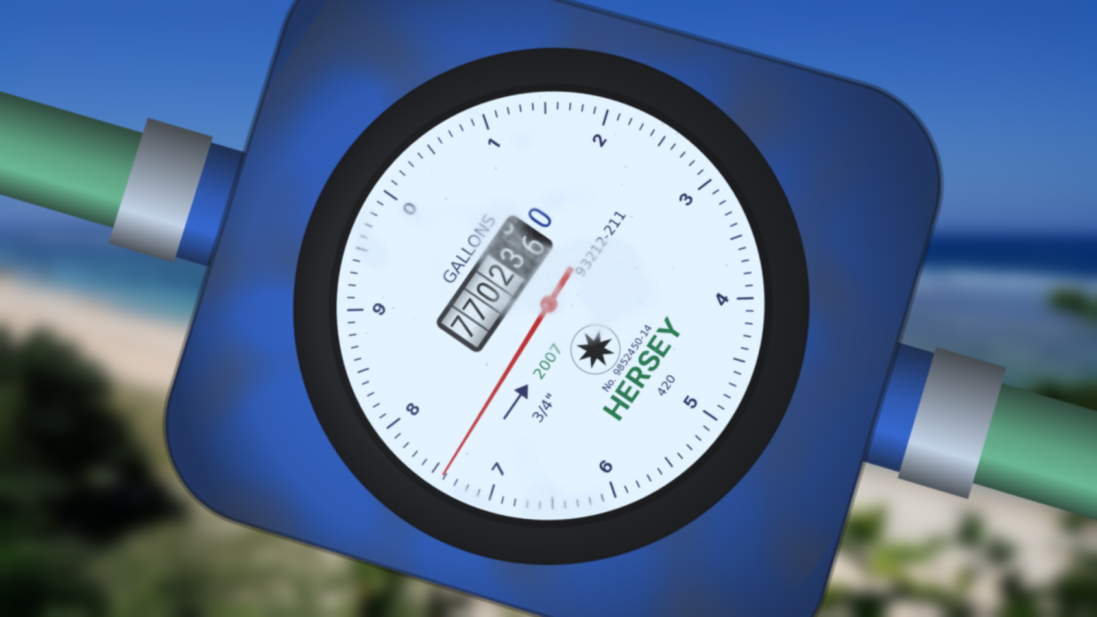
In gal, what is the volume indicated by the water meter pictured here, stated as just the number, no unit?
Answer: 7702357.4
